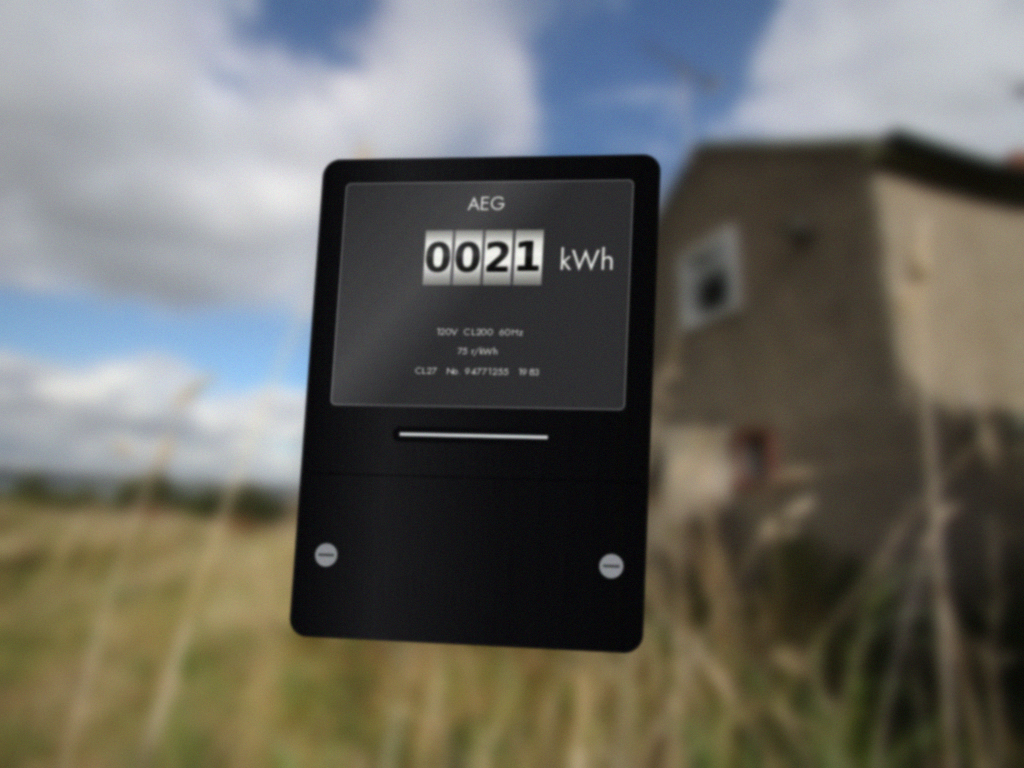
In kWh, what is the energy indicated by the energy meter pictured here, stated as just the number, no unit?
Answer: 21
